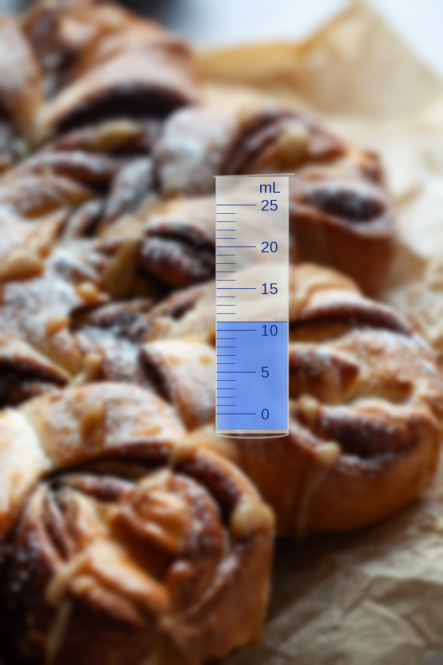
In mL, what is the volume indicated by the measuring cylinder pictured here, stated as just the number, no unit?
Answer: 11
